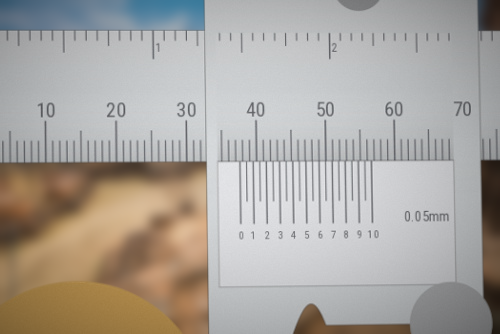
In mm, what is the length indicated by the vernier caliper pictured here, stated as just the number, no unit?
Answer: 37.6
